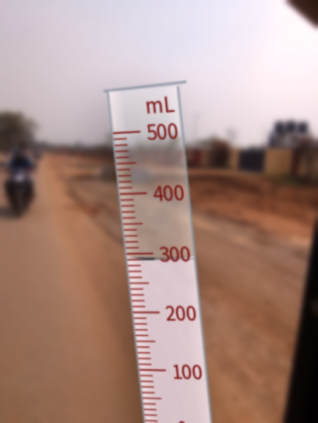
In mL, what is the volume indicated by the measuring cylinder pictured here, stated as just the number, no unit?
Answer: 290
